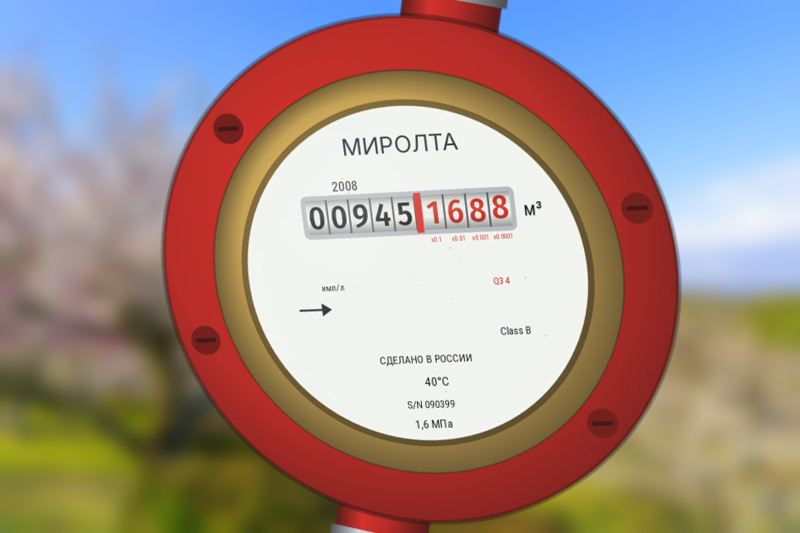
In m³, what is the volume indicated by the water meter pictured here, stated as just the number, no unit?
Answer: 945.1688
